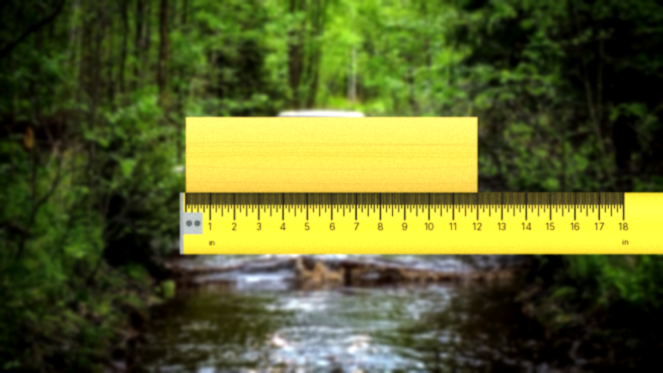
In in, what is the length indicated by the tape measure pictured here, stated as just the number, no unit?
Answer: 12
